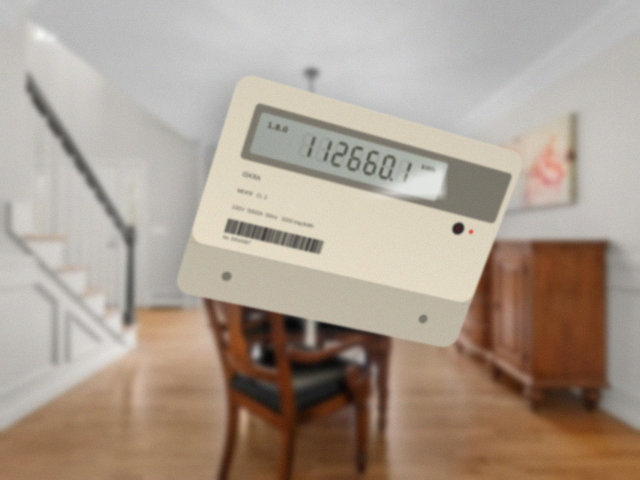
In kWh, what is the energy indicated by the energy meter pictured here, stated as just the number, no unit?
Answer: 112660.1
